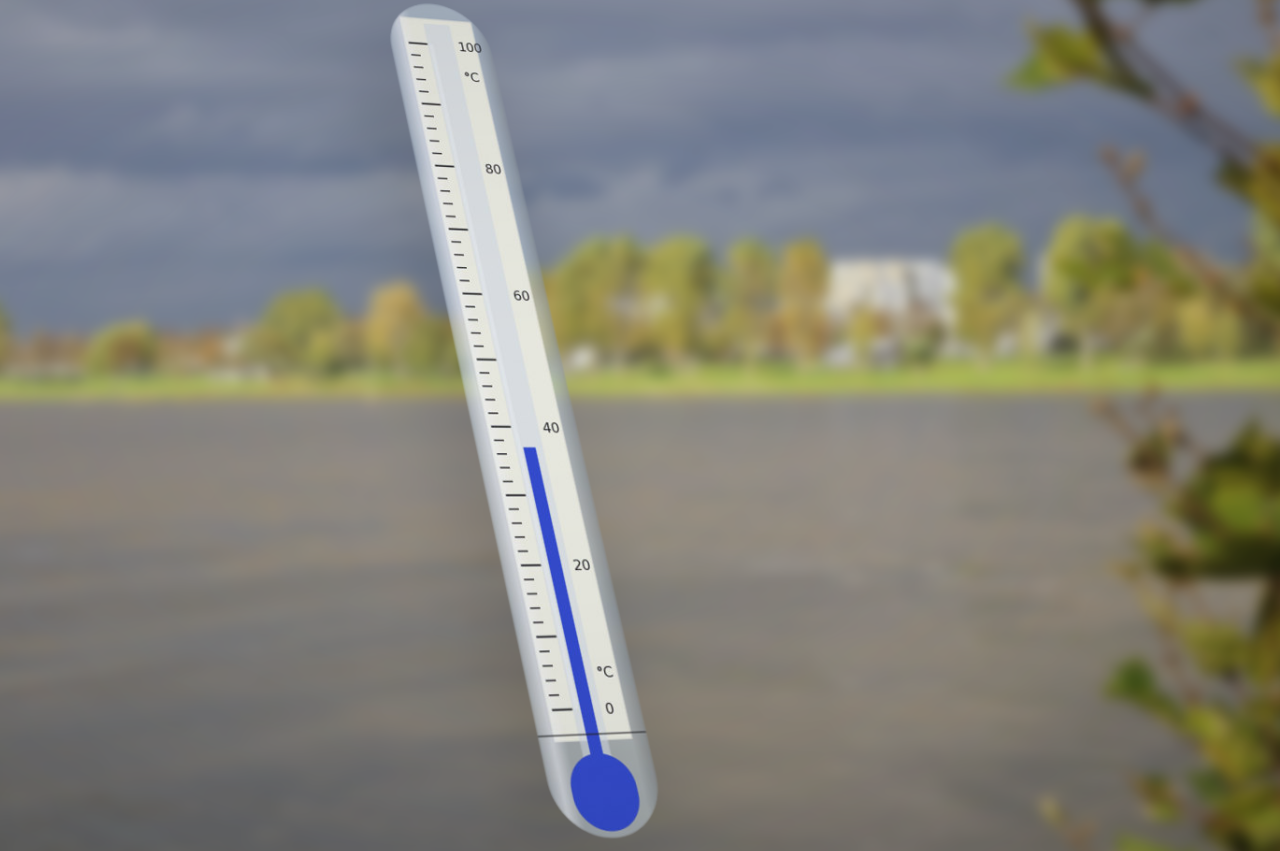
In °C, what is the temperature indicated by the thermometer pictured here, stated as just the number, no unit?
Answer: 37
